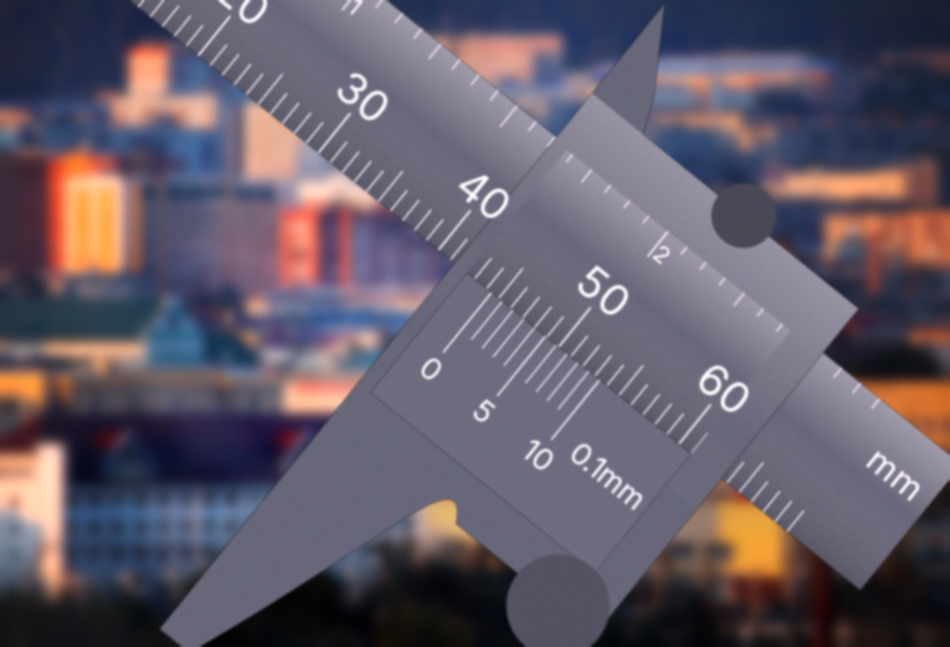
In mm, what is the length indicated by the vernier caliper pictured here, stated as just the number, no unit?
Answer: 44.4
